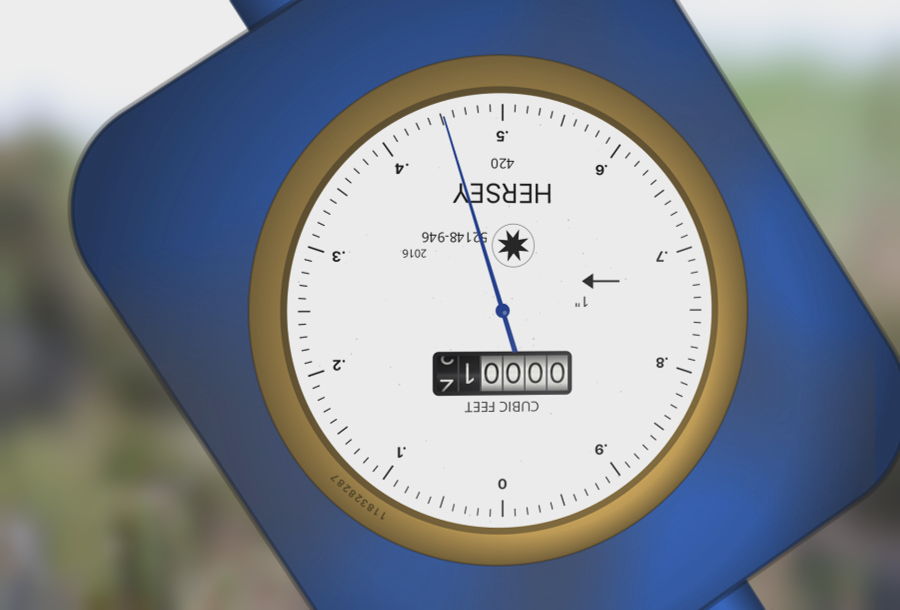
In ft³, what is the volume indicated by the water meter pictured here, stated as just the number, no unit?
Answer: 12.45
